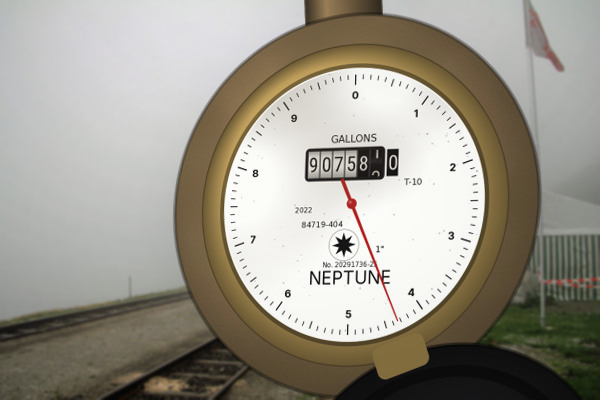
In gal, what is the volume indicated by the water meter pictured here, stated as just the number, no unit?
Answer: 9075814.3
